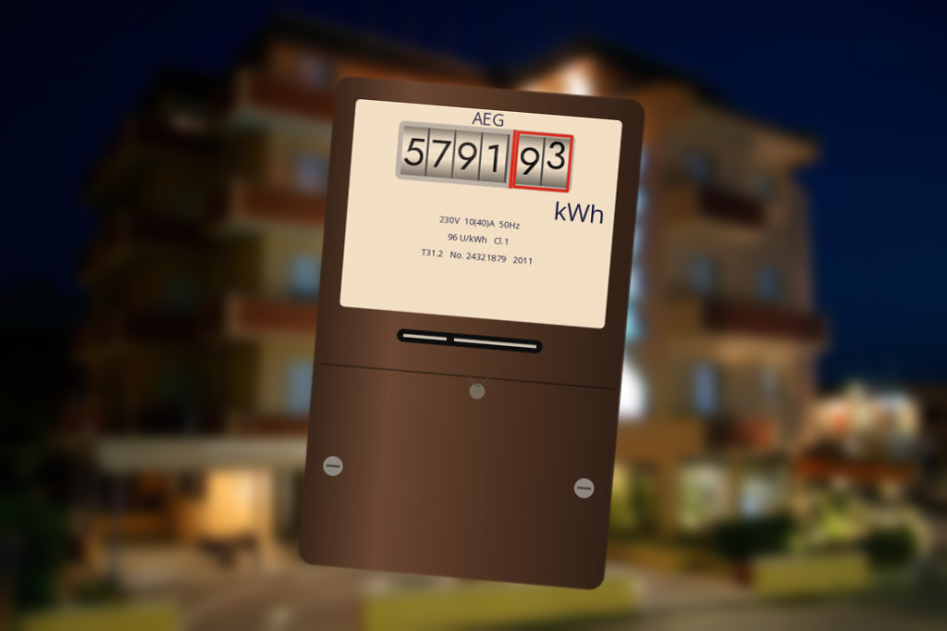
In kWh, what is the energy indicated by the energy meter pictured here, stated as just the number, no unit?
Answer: 5791.93
